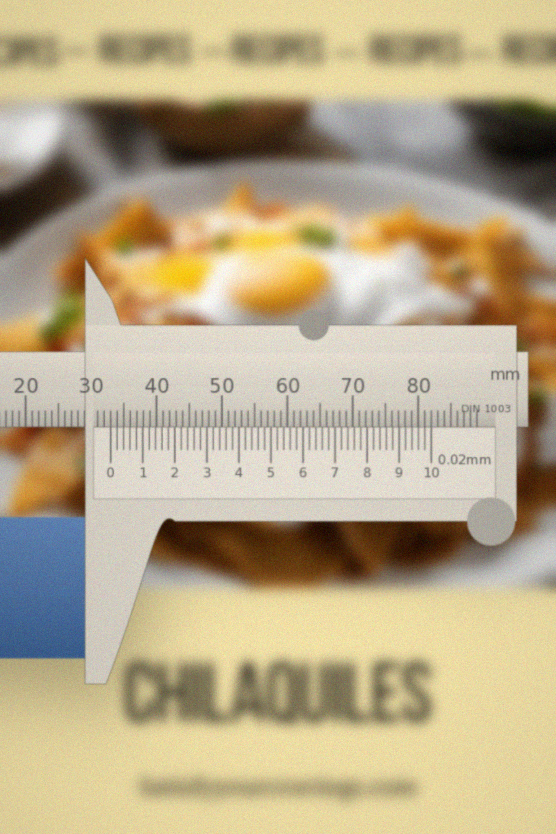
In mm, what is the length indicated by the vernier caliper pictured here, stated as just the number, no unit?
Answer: 33.0
